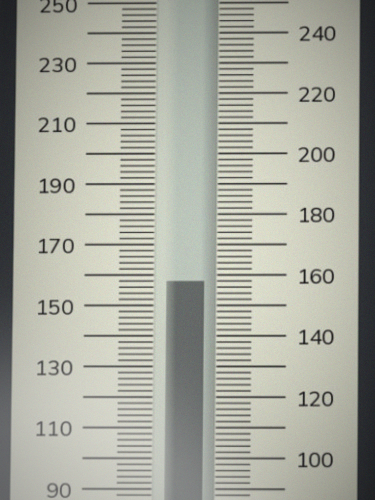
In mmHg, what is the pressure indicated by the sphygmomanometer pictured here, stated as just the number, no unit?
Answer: 158
